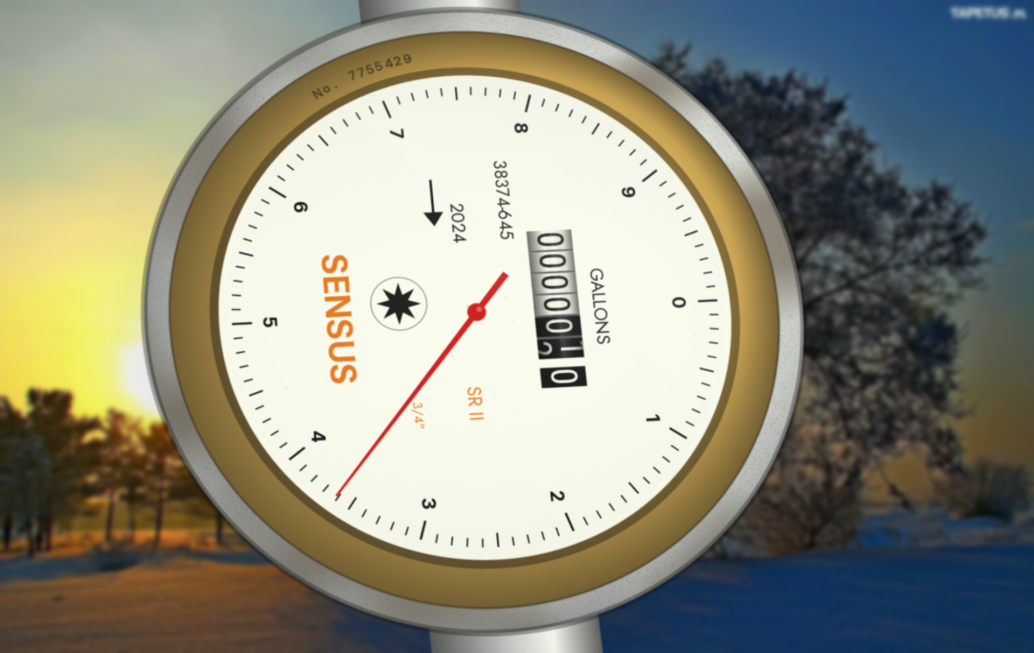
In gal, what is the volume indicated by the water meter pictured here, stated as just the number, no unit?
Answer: 13.6
